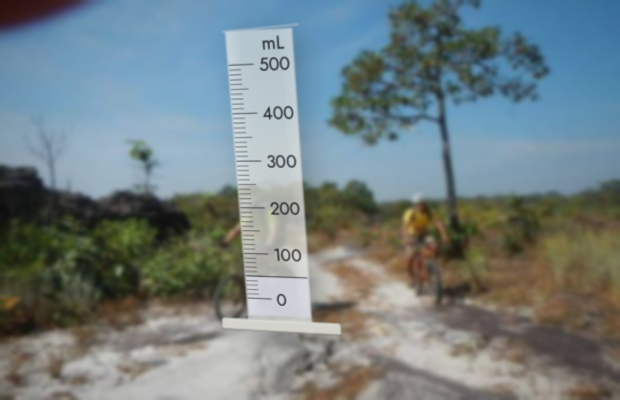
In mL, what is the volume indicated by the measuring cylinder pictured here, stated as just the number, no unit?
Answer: 50
